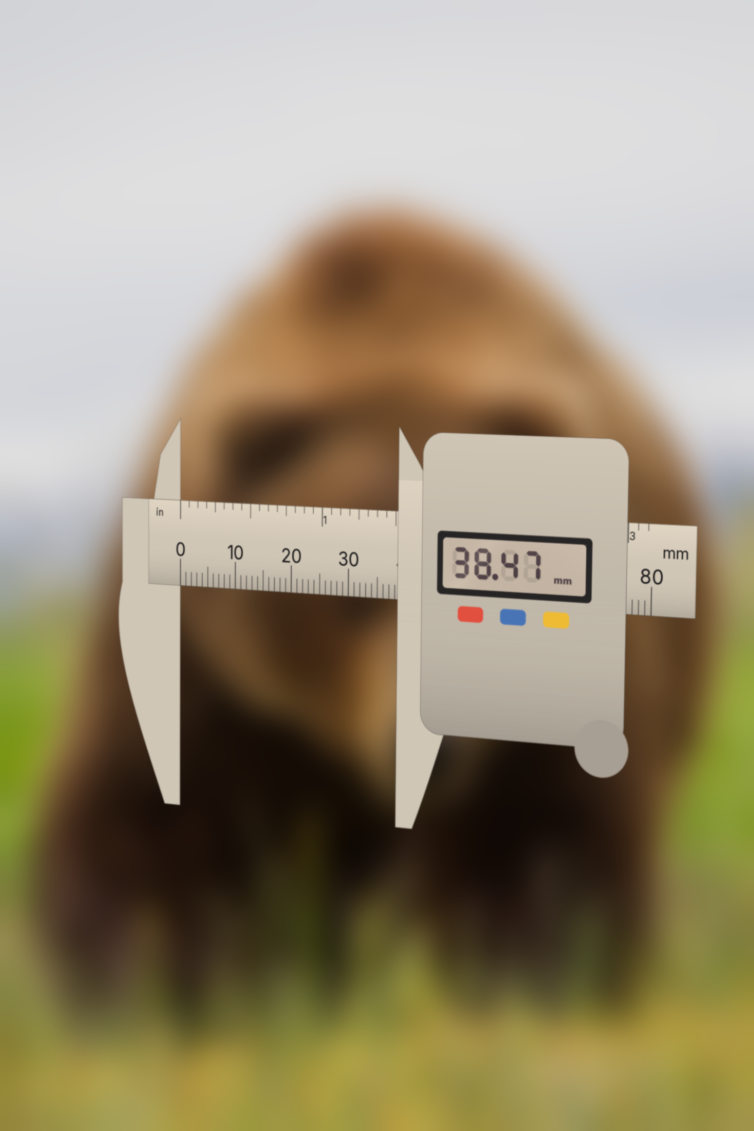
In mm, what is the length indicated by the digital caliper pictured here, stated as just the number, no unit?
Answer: 38.47
